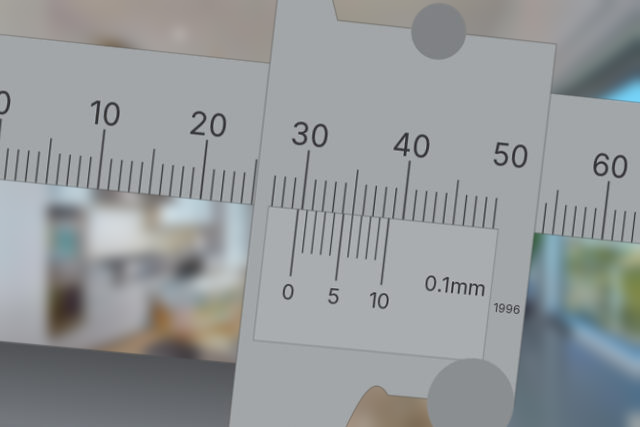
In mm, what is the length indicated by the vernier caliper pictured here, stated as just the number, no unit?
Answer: 29.6
